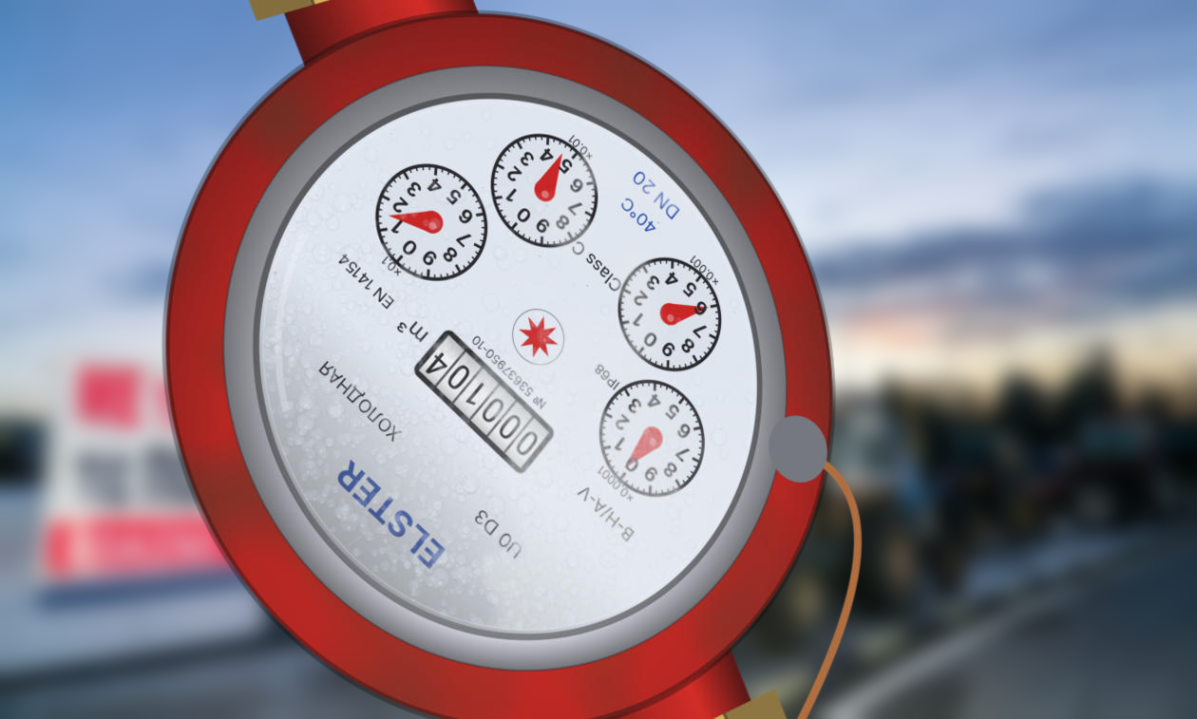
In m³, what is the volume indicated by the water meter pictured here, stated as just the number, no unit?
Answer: 104.1460
